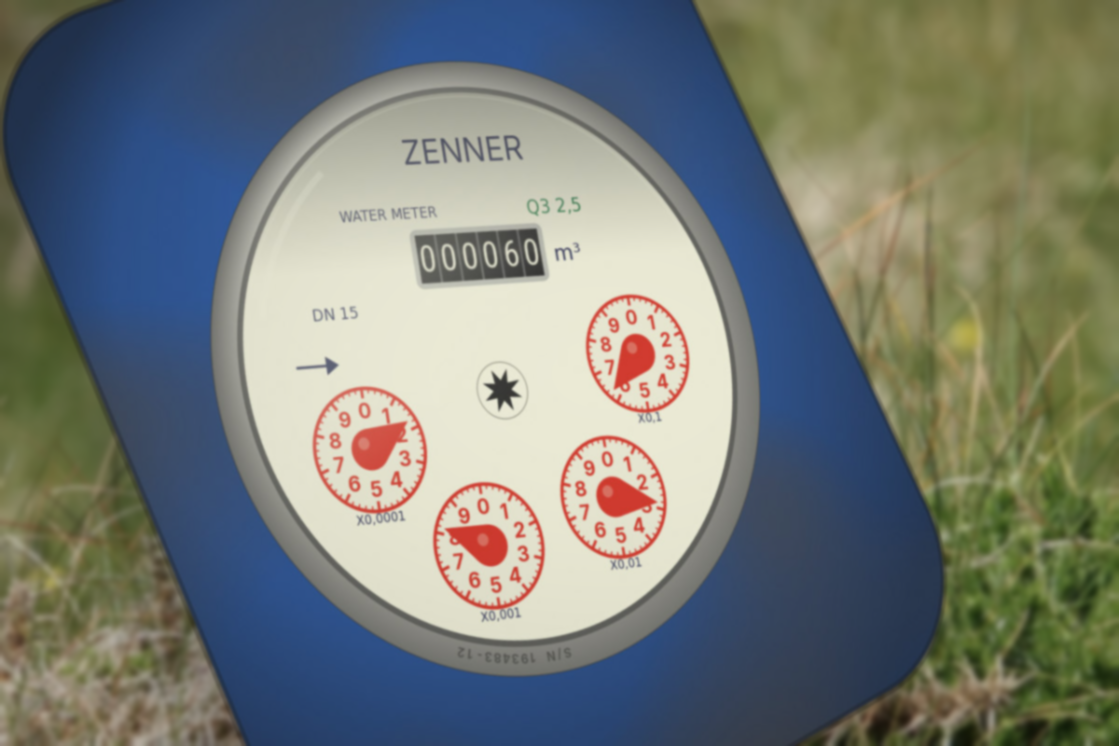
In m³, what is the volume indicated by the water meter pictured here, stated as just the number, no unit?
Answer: 60.6281
